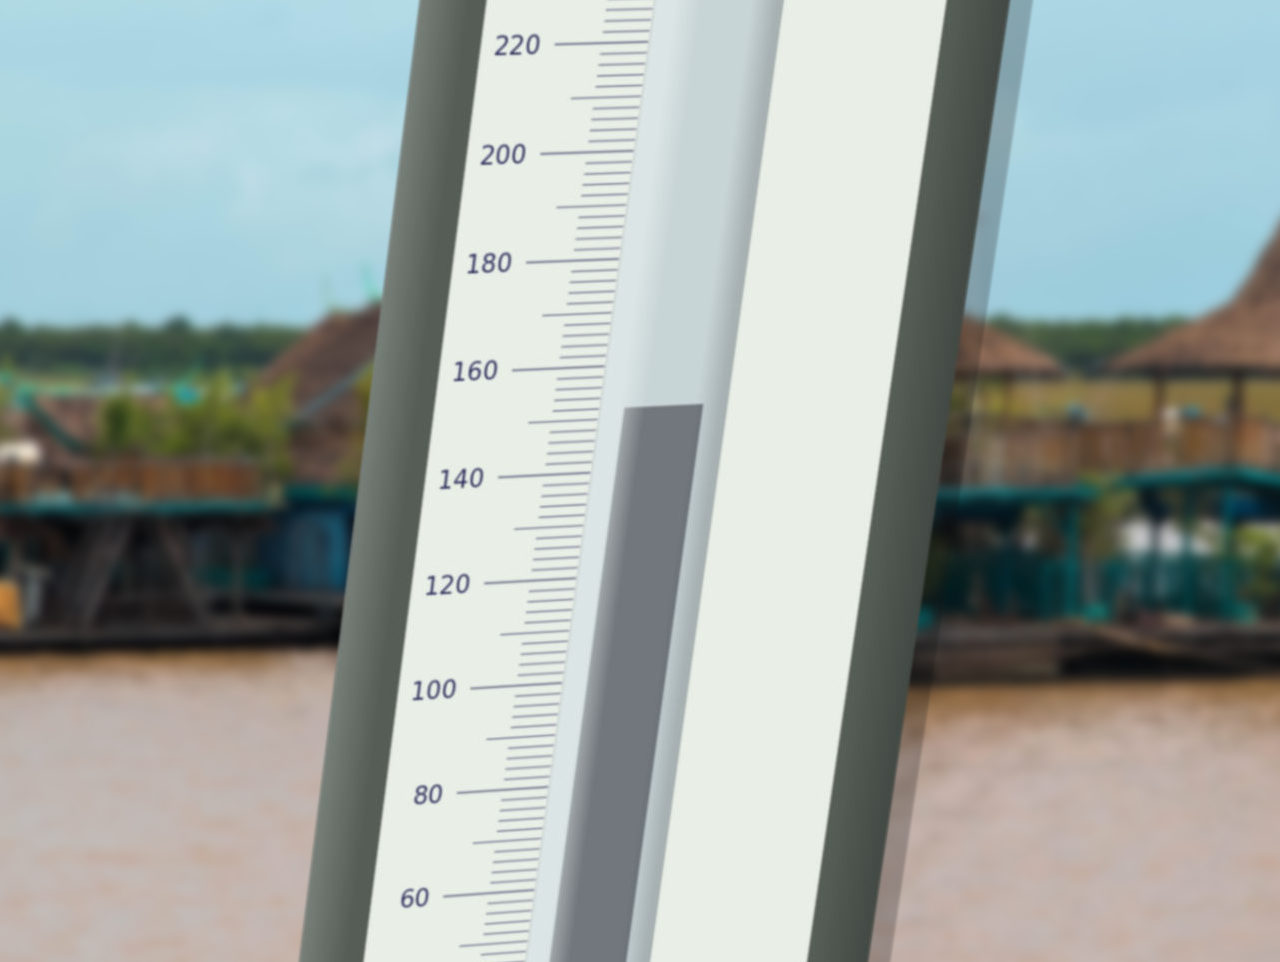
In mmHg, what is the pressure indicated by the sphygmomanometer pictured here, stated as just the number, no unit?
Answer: 152
